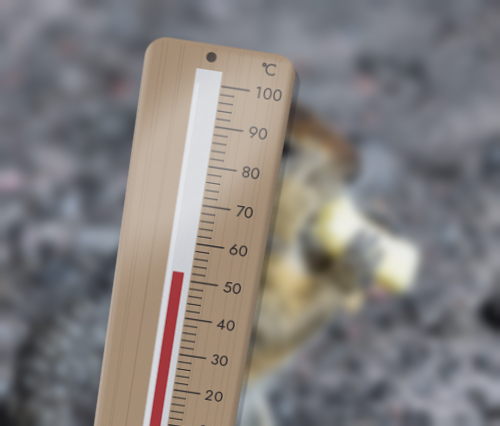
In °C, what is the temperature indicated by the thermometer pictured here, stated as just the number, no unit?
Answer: 52
